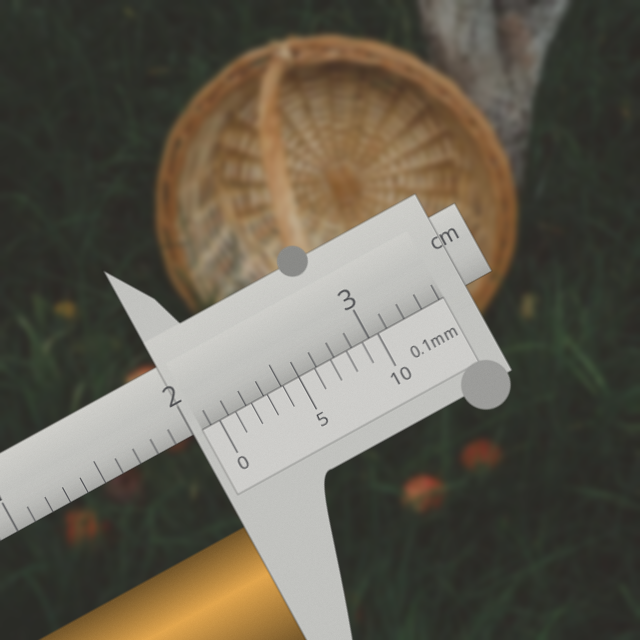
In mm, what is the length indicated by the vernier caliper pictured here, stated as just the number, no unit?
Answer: 21.5
